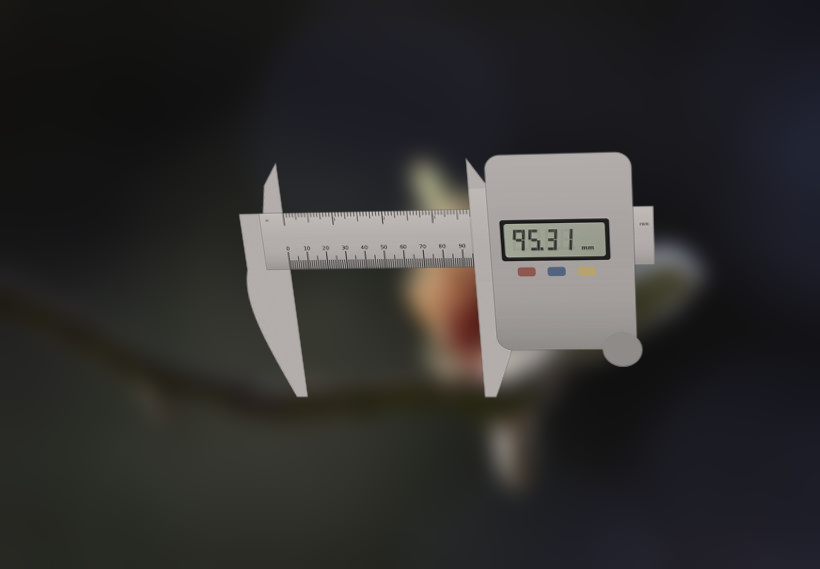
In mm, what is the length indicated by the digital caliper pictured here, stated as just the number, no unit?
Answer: 95.31
